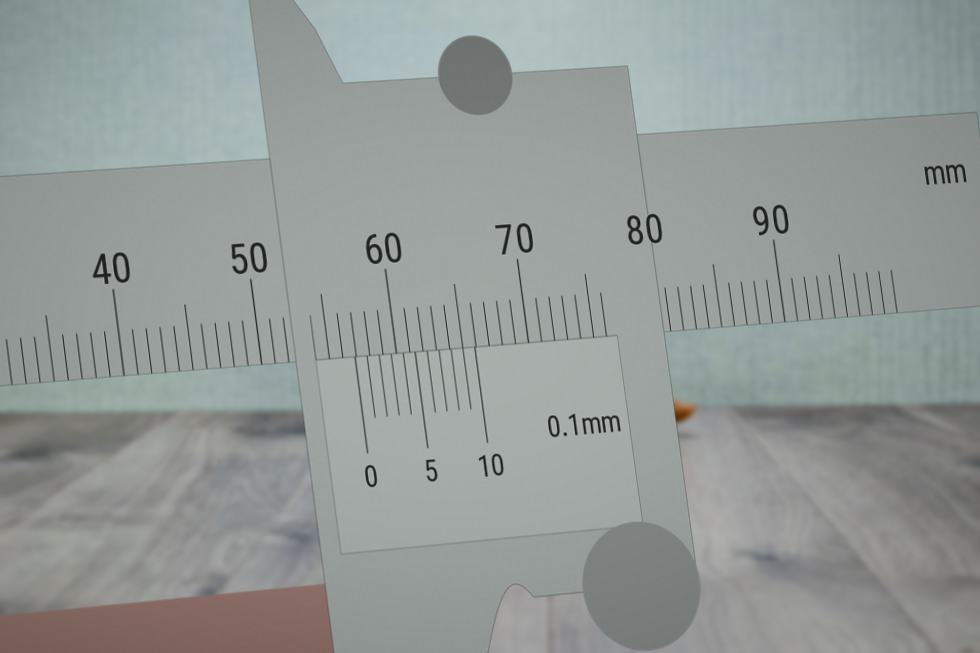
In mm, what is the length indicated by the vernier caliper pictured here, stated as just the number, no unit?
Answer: 56.9
